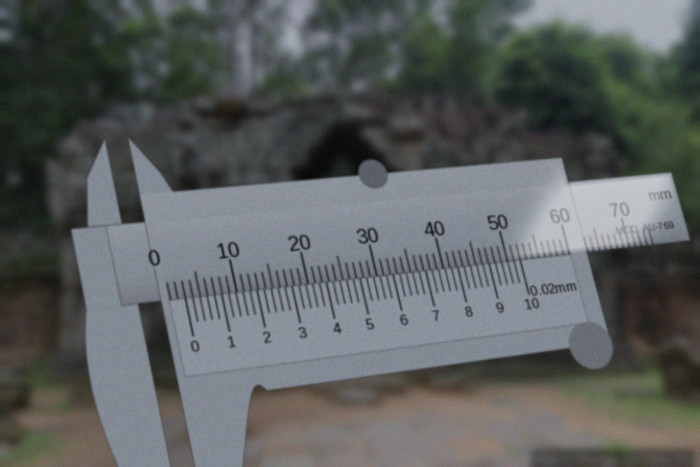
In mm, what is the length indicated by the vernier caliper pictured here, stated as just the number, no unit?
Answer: 3.0
